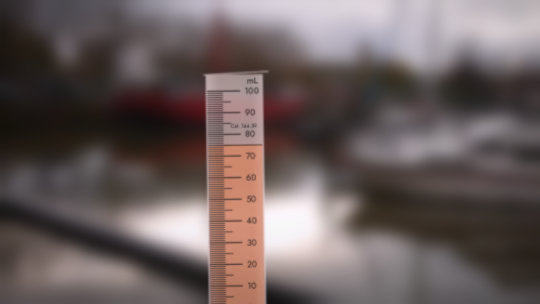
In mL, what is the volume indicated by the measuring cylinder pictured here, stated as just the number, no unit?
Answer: 75
